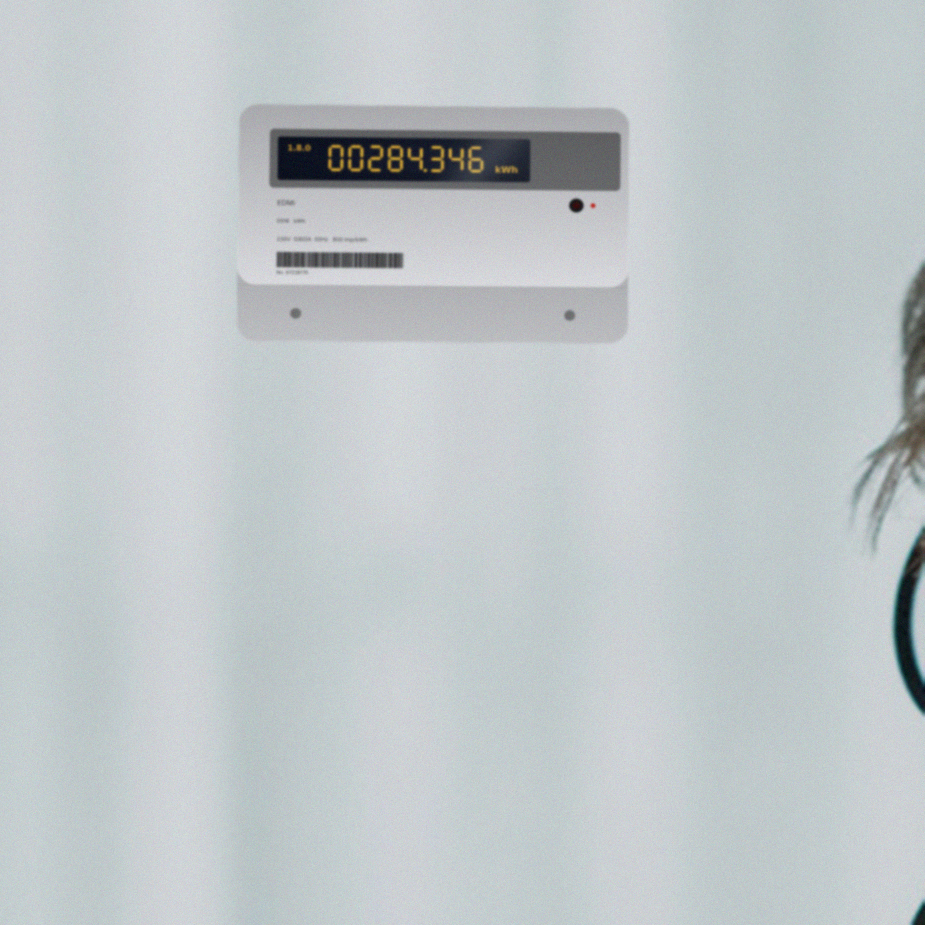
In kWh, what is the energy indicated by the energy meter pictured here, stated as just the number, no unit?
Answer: 284.346
